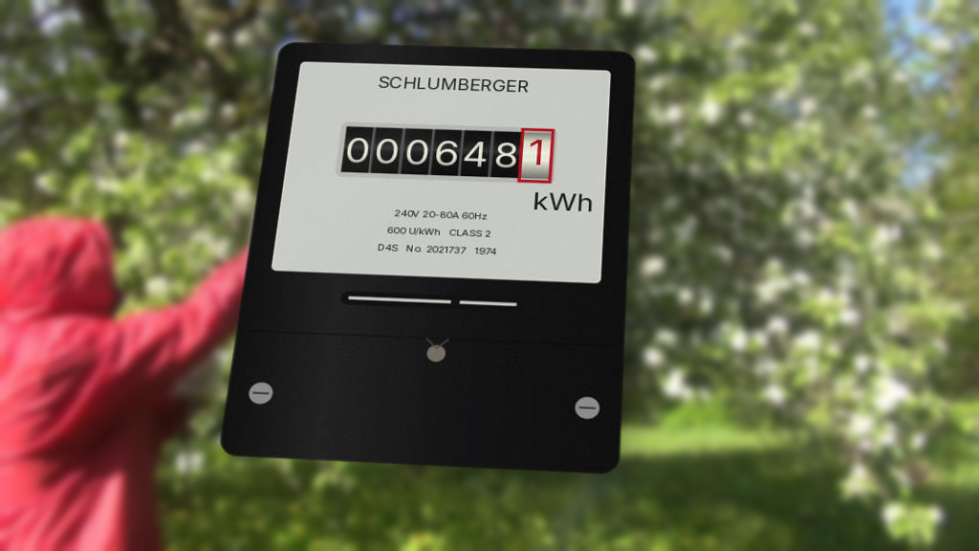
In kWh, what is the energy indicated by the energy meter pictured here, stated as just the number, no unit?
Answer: 648.1
